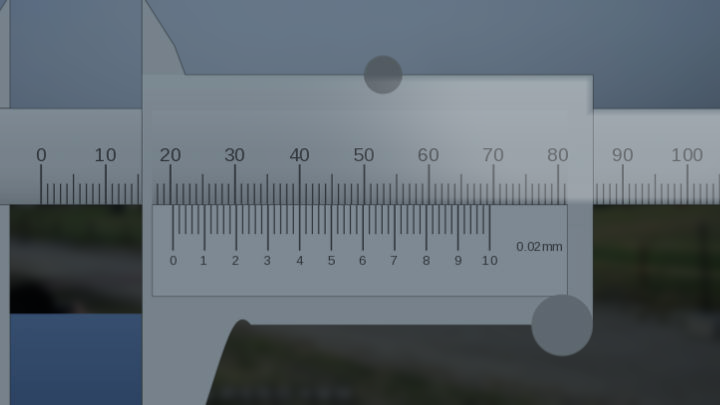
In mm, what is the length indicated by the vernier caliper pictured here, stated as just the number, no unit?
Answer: 20.4
